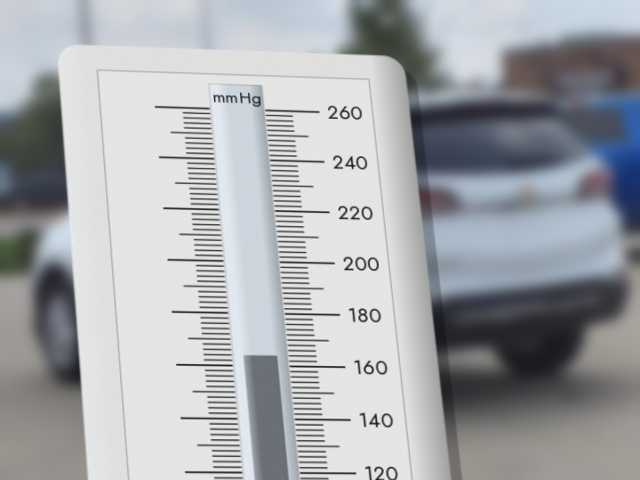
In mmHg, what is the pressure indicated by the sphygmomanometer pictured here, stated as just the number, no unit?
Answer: 164
